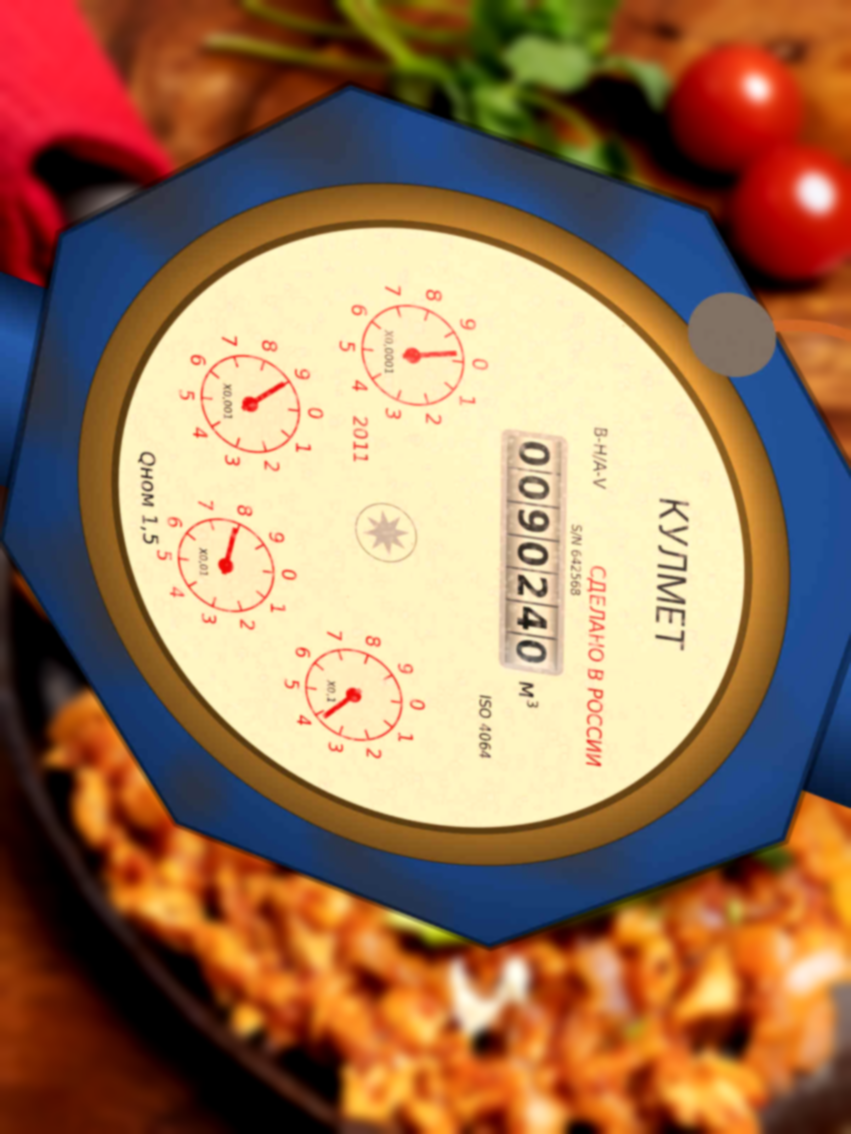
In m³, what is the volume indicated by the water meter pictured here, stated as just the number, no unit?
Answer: 90240.3789
